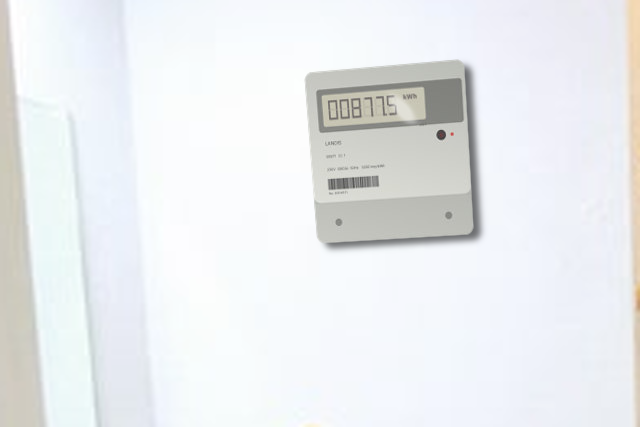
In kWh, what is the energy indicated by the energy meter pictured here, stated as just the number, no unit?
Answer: 877.5
